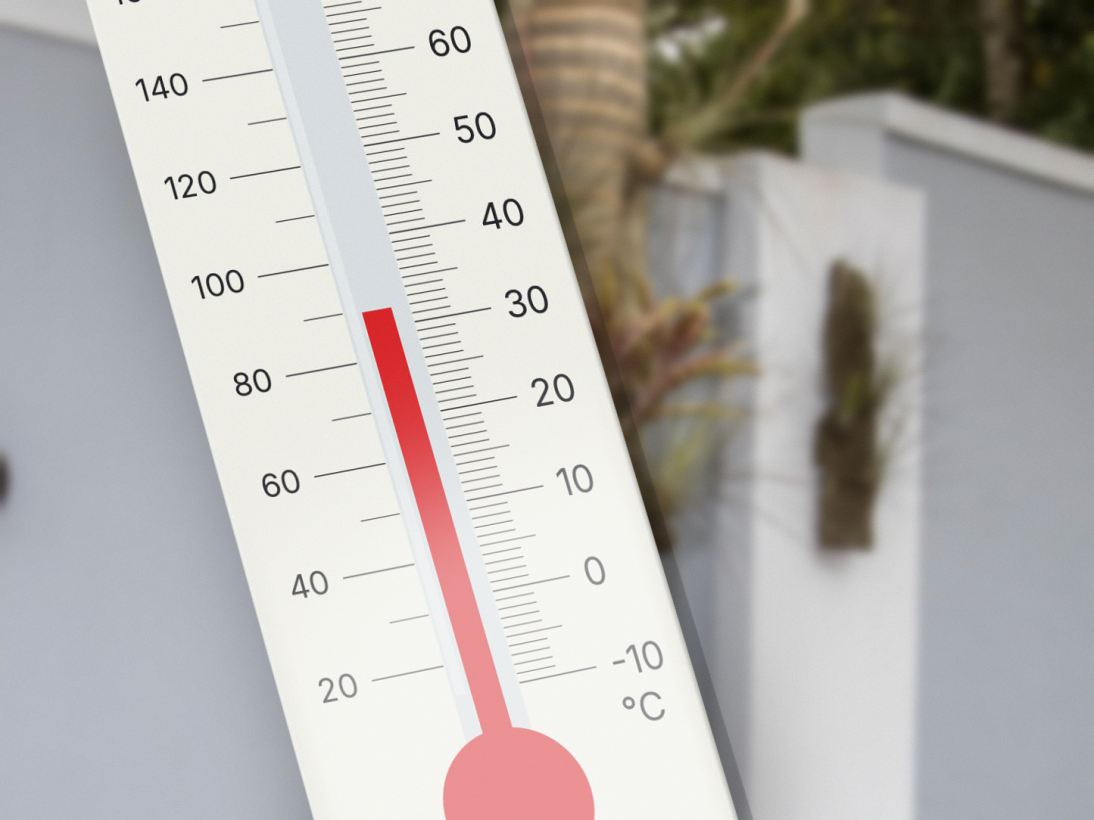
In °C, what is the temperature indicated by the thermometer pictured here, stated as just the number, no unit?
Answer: 32
